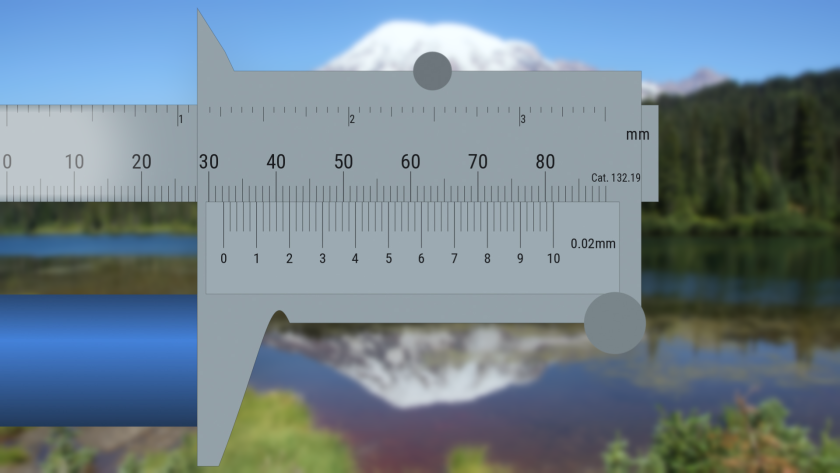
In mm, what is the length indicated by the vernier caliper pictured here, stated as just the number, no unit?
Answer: 32.2
